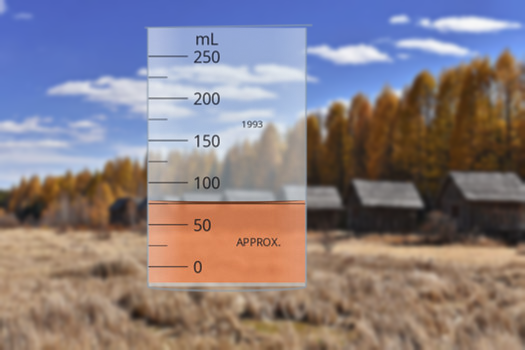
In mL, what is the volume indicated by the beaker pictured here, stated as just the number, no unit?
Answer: 75
